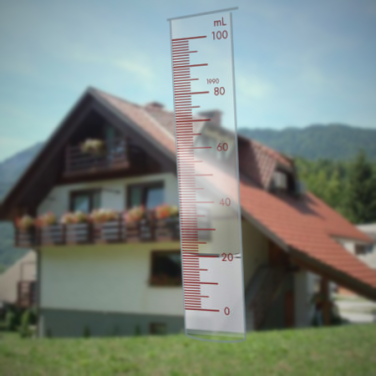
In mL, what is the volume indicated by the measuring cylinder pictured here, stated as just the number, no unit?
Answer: 20
